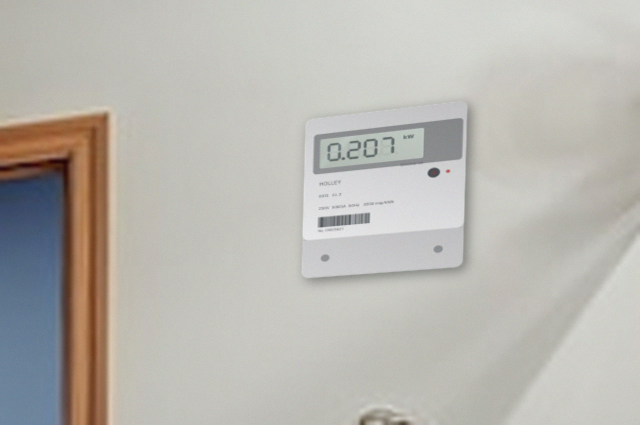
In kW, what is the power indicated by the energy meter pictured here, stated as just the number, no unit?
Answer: 0.207
